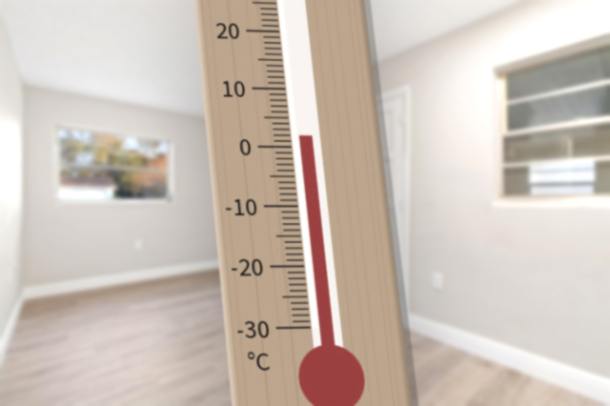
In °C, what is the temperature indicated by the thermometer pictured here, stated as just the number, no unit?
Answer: 2
